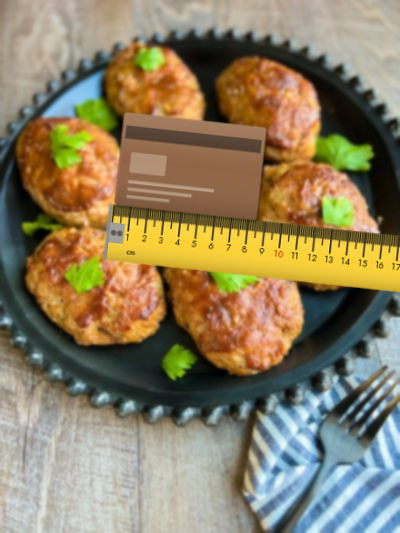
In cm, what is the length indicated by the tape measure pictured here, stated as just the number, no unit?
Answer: 8.5
